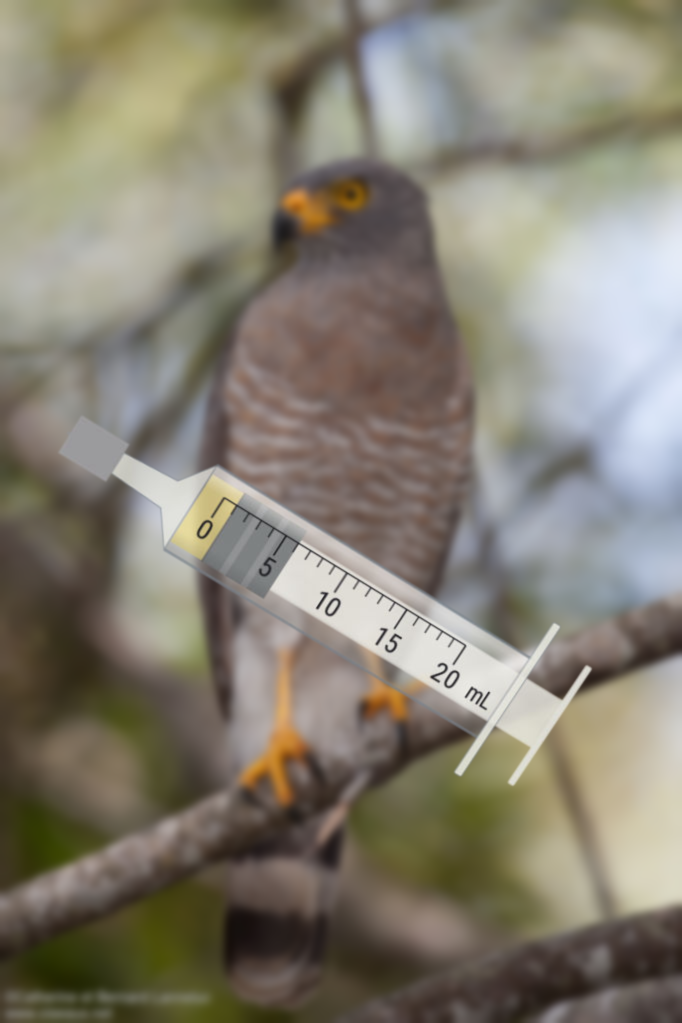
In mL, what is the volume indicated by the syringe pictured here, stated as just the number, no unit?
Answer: 1
